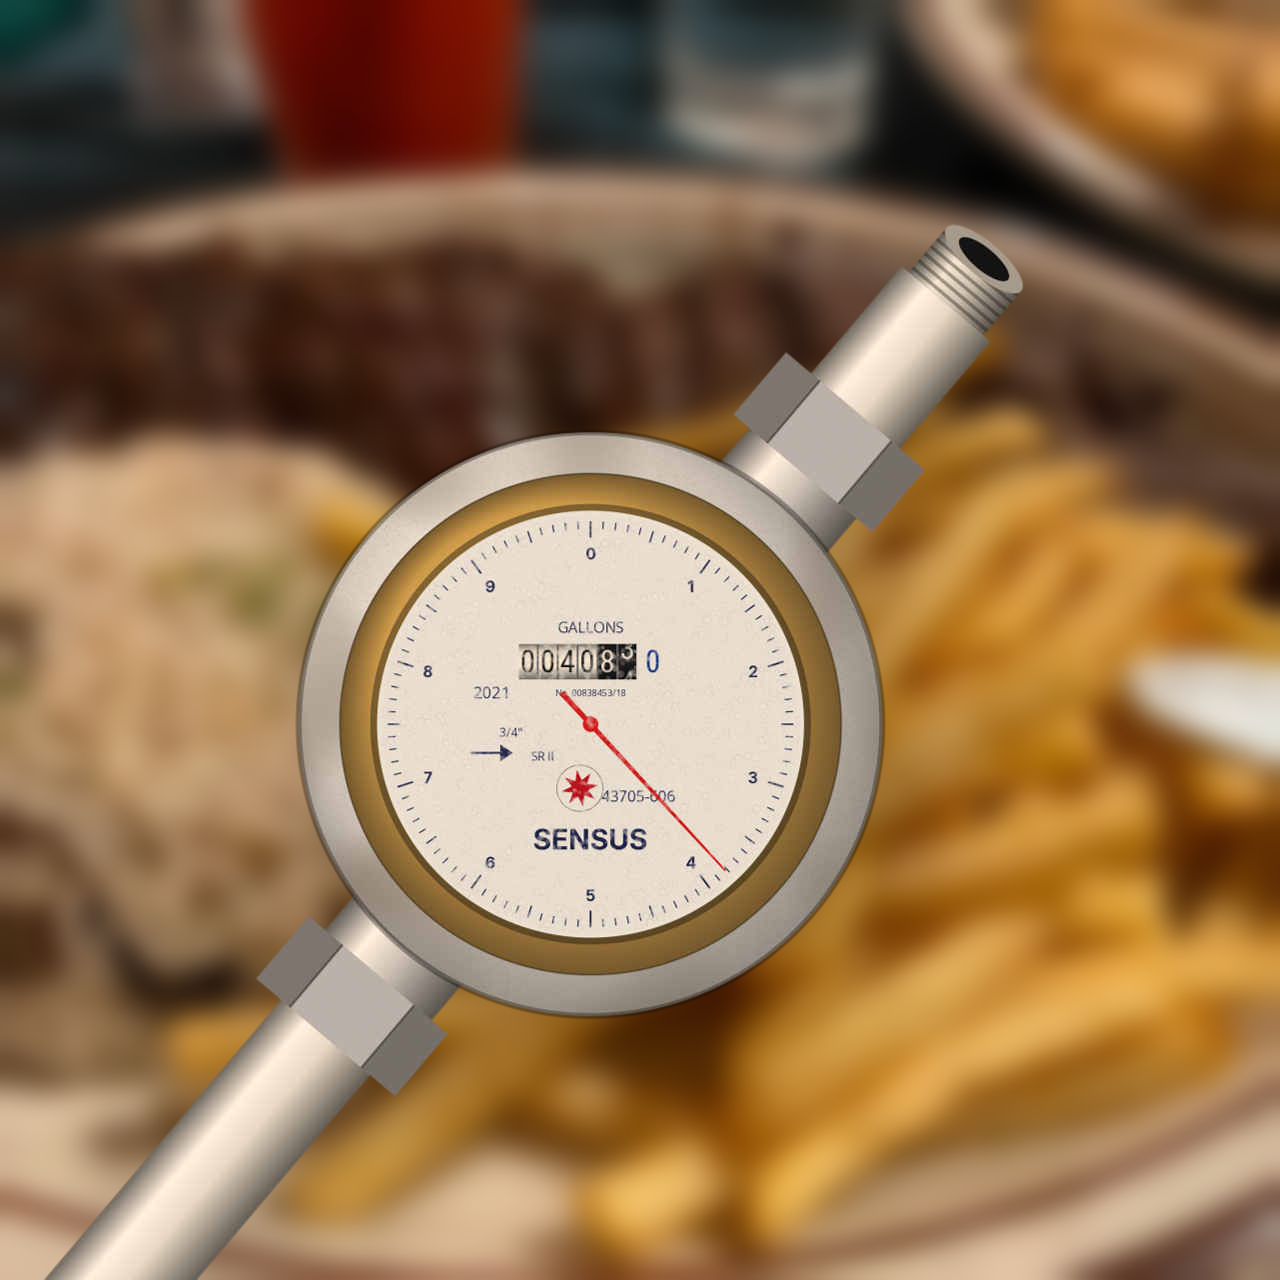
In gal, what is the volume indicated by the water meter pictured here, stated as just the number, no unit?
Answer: 40833.8
